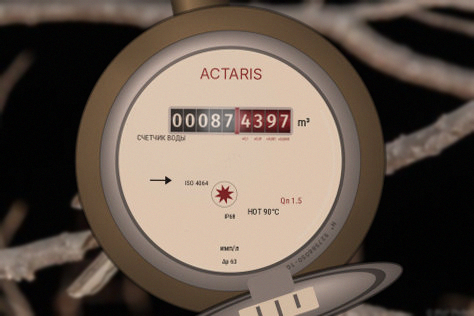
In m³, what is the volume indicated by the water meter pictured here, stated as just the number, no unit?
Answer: 87.4397
